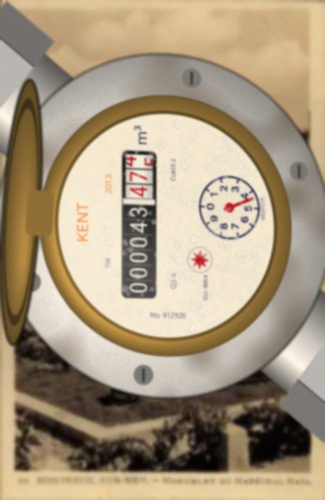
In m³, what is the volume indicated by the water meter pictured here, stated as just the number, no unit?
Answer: 43.4744
